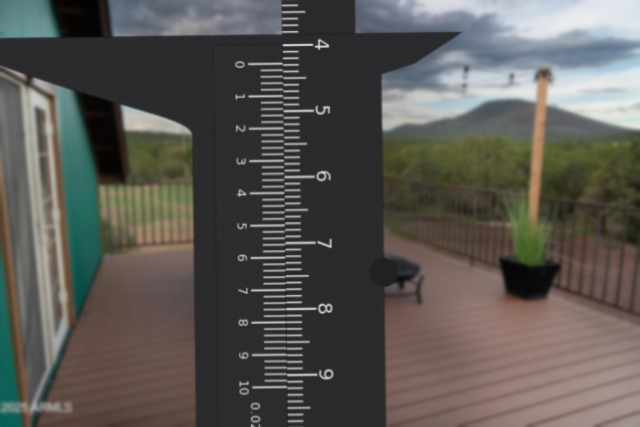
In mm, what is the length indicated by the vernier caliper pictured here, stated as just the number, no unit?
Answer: 42.8
